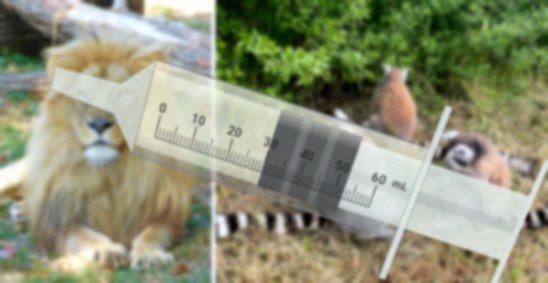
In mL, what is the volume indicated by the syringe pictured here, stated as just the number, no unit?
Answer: 30
